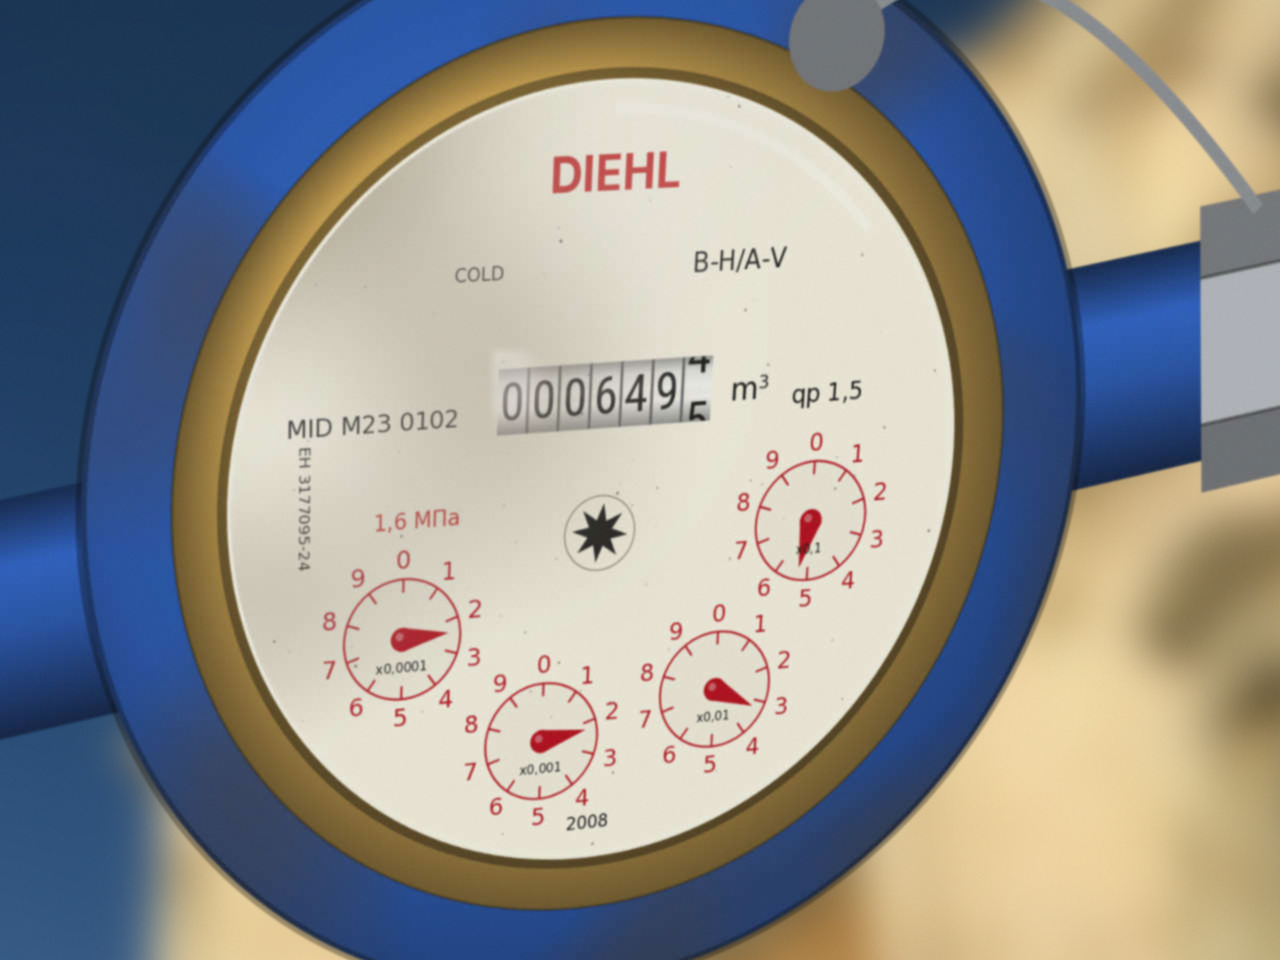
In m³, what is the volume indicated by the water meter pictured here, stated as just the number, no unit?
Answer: 6494.5322
